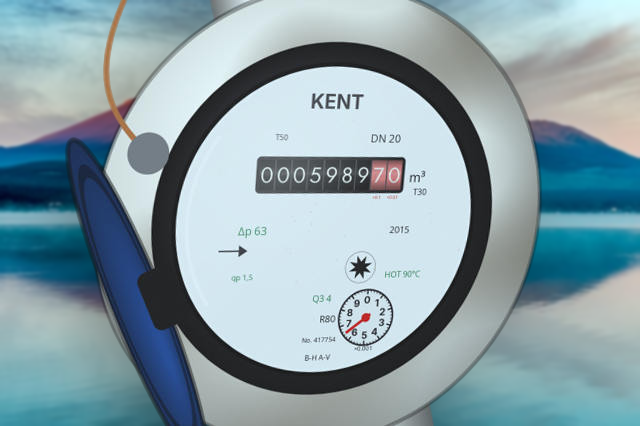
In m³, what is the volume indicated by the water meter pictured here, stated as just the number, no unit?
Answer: 5989.706
